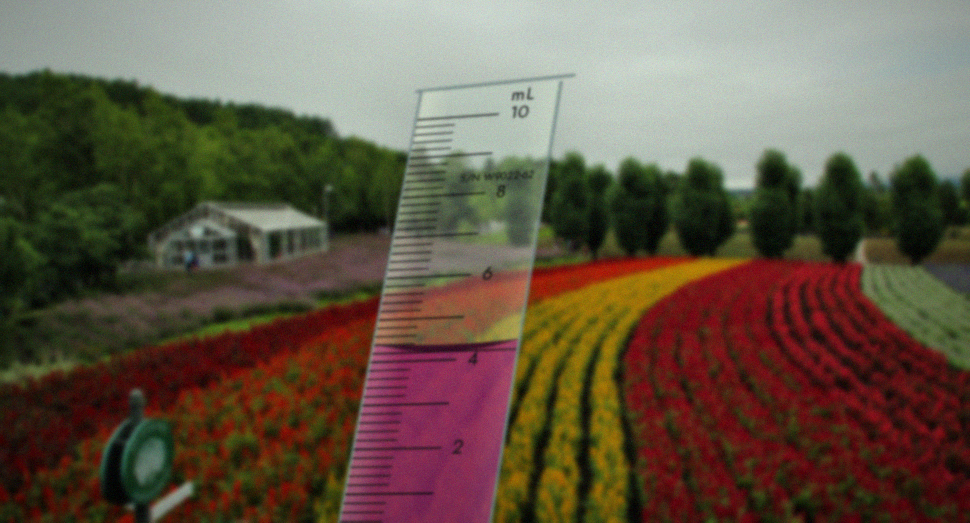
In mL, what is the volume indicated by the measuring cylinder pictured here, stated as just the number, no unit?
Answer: 4.2
